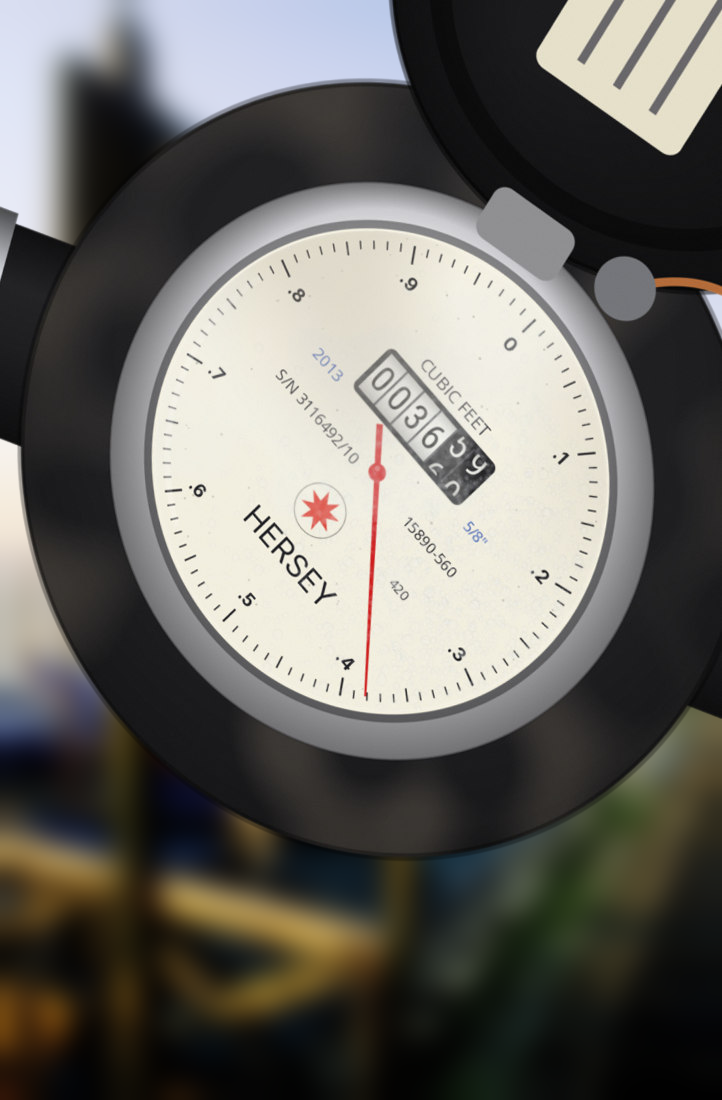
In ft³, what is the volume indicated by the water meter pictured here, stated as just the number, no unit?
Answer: 3659.38
